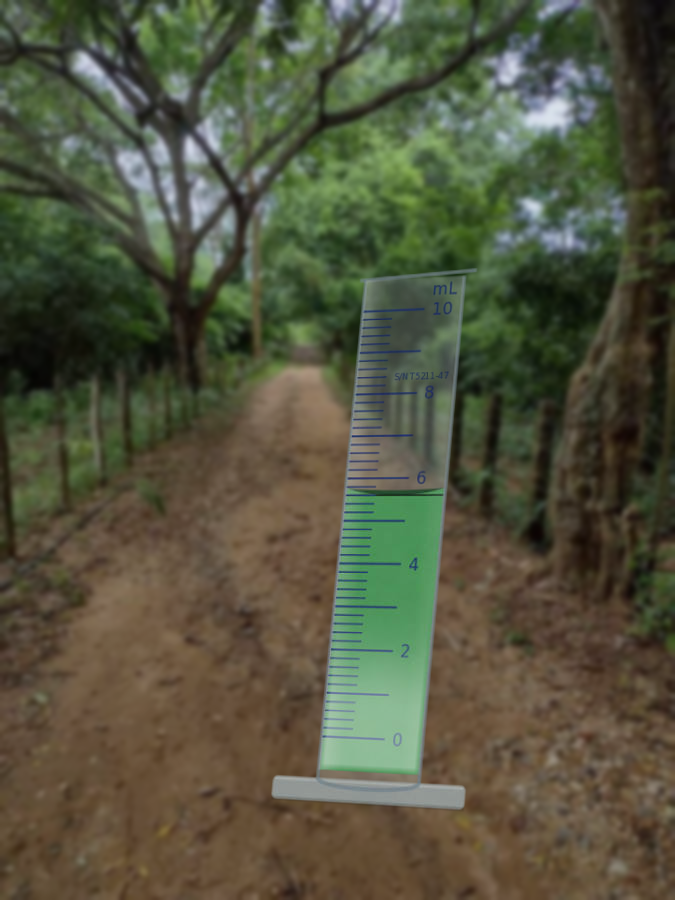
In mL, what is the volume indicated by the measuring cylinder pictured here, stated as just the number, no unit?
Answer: 5.6
